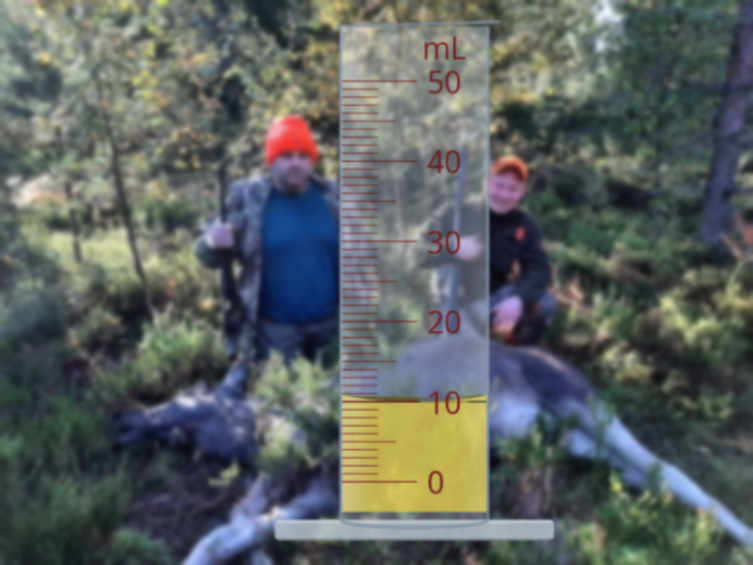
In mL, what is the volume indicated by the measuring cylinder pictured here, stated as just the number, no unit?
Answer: 10
